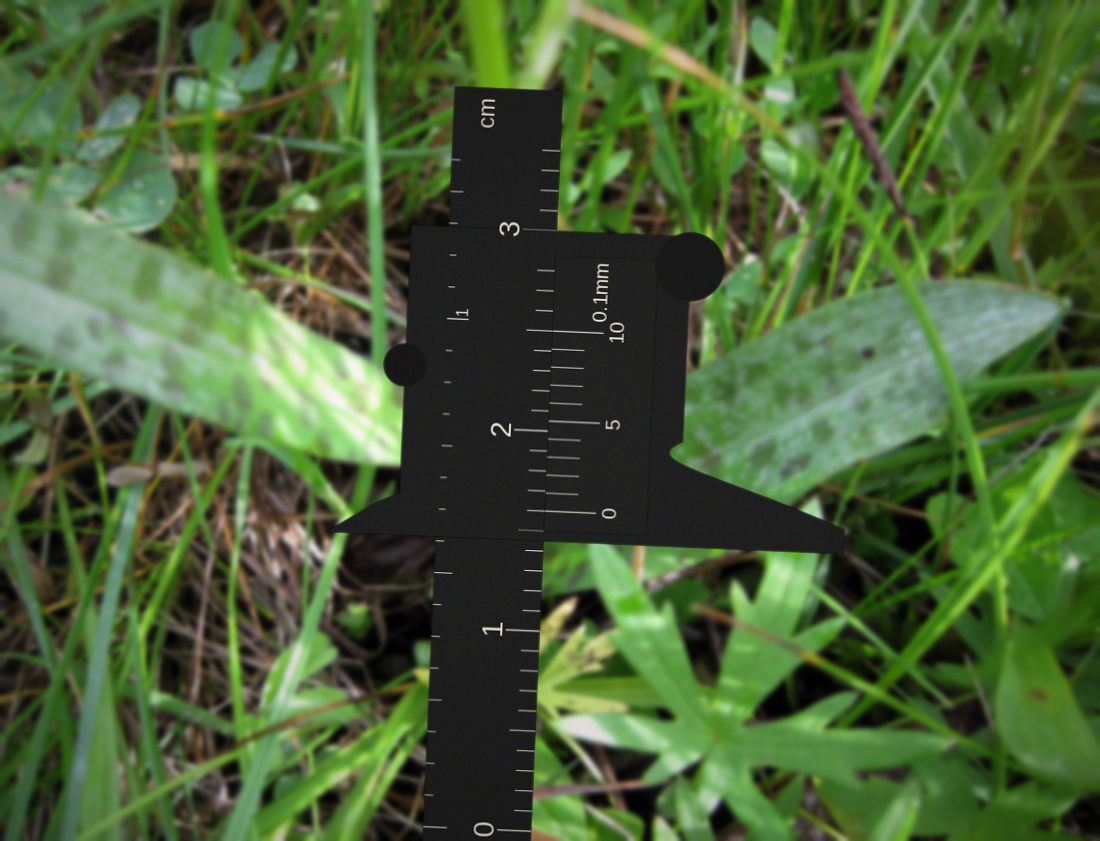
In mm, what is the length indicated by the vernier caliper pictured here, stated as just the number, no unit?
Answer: 16.0
